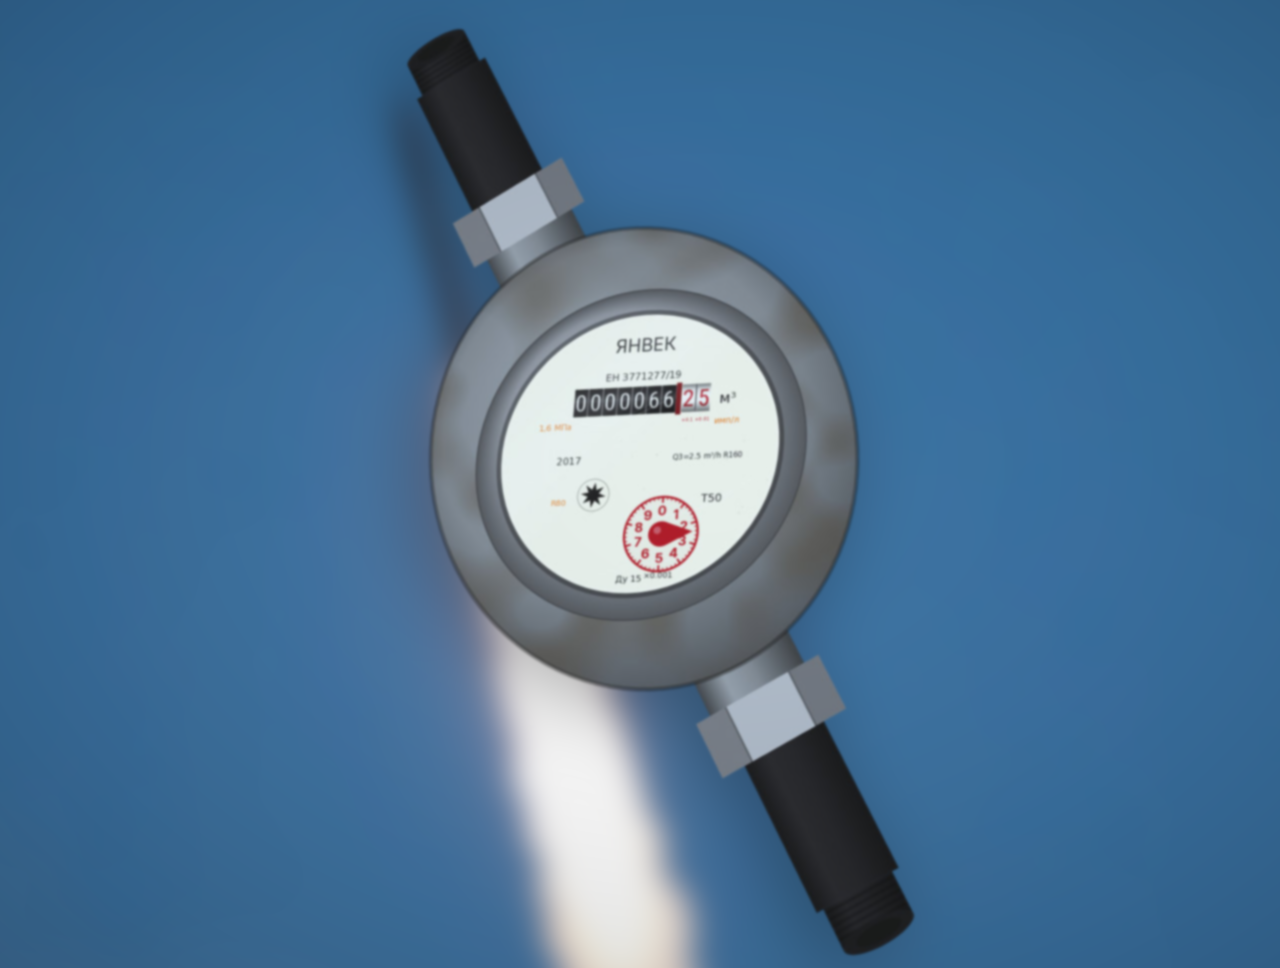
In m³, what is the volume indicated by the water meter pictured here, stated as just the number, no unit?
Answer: 66.252
